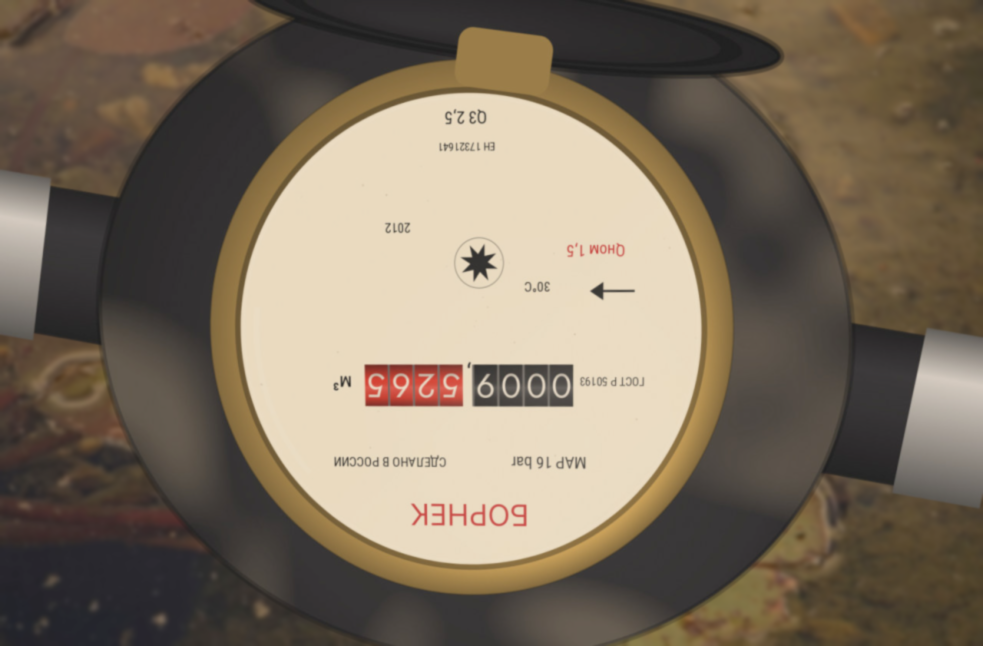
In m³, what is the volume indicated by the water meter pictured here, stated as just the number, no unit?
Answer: 9.5265
